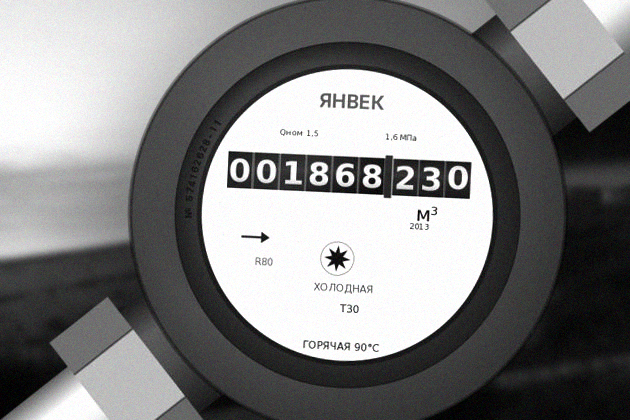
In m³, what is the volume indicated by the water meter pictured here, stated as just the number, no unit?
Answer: 1868.230
